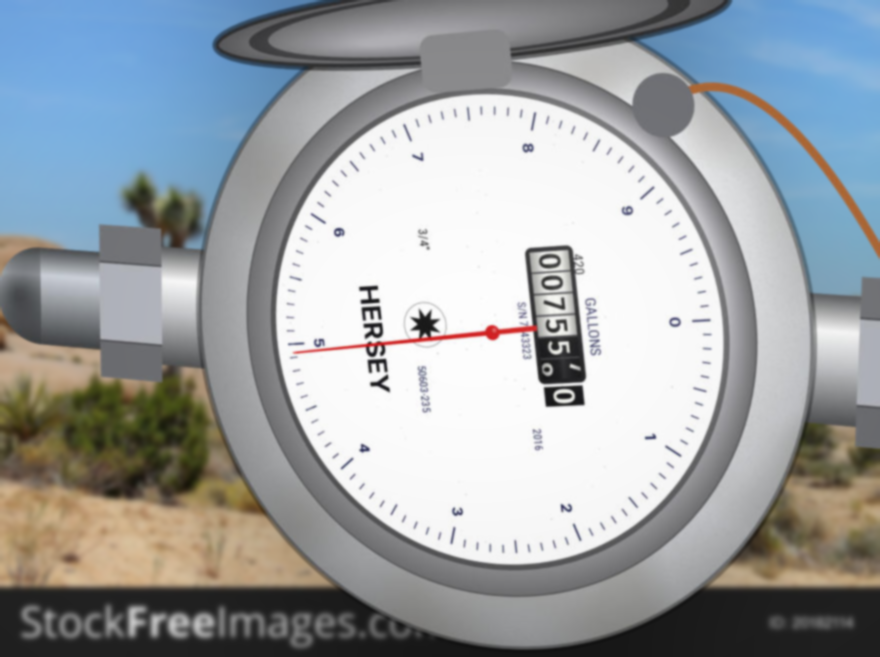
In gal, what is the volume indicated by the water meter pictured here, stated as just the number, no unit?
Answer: 75574.9
